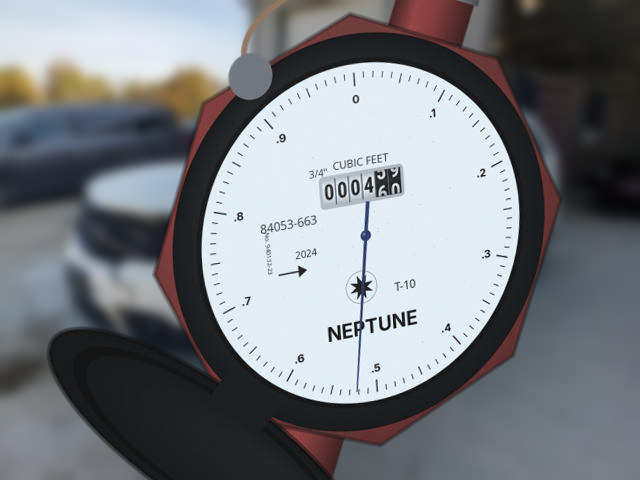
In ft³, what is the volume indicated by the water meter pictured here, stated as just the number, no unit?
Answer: 459.52
